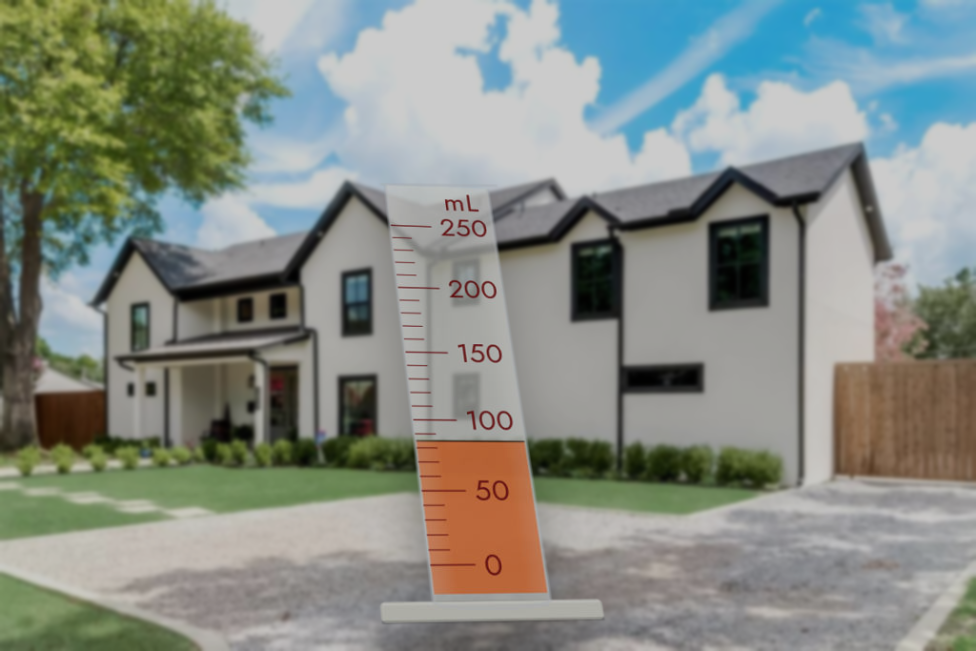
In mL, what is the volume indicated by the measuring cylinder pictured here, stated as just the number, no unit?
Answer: 85
